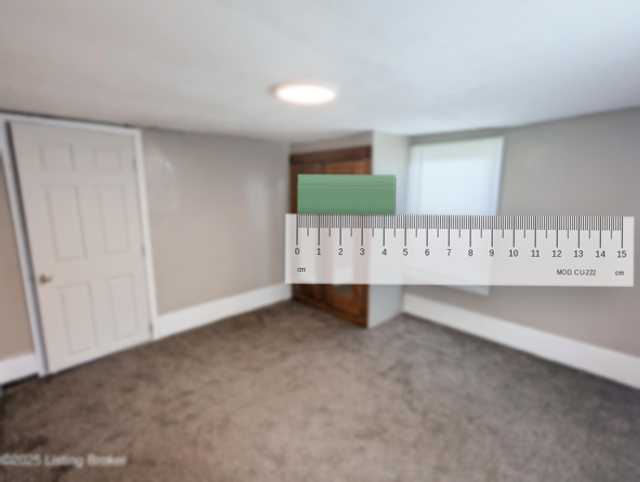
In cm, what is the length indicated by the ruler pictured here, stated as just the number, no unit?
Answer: 4.5
